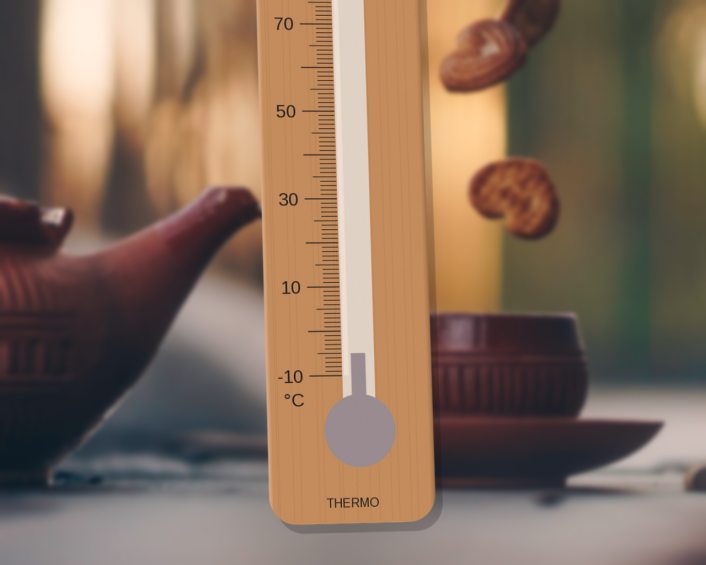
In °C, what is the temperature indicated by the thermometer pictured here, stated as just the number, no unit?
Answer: -5
